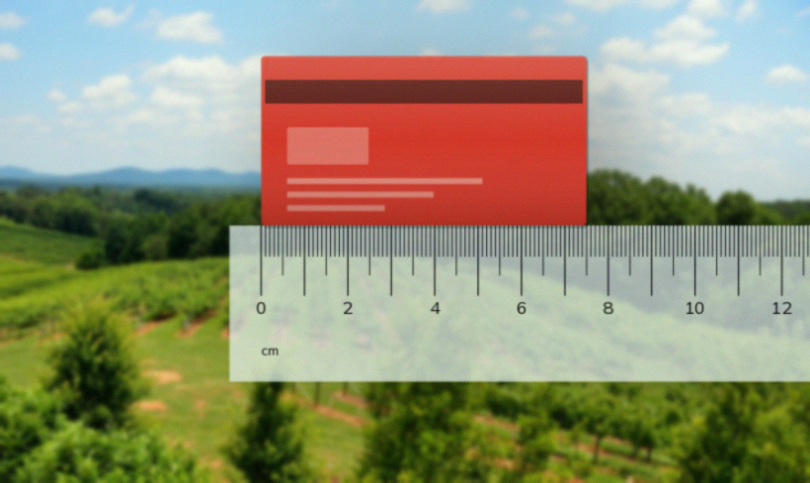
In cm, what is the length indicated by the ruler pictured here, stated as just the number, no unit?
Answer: 7.5
